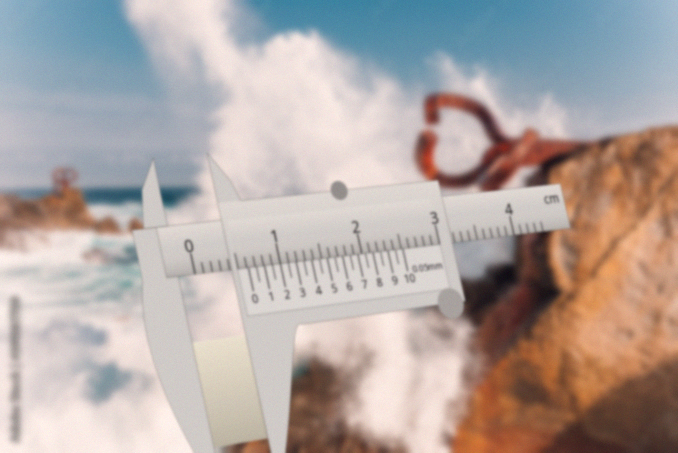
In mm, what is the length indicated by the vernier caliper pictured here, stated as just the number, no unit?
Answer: 6.2
